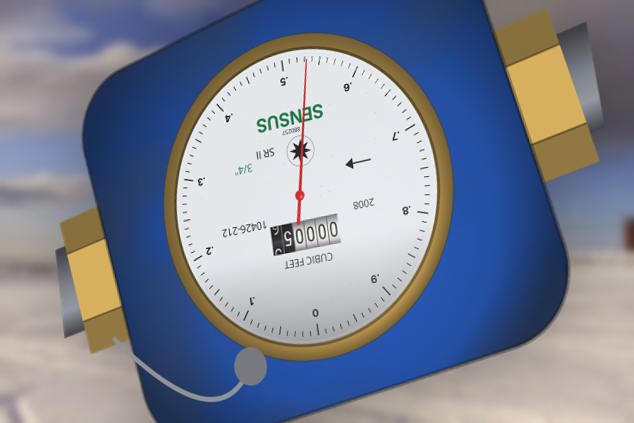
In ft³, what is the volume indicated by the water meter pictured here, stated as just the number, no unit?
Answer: 55.53
